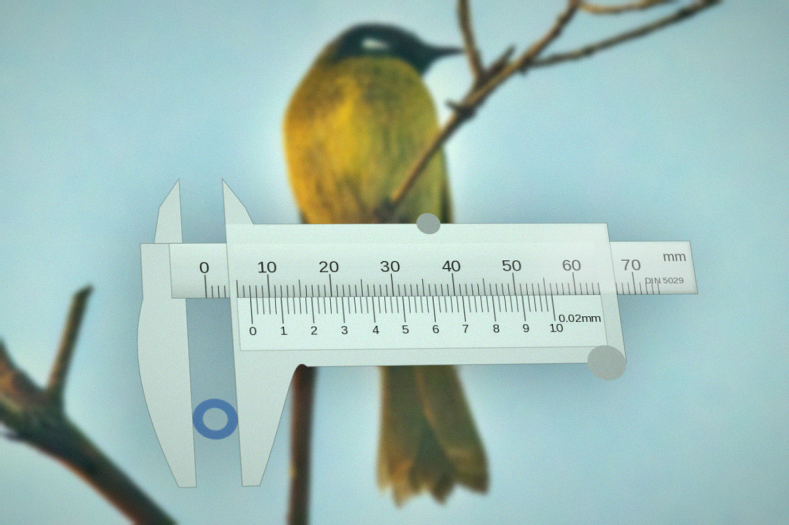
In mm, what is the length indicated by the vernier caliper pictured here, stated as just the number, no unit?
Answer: 7.0
